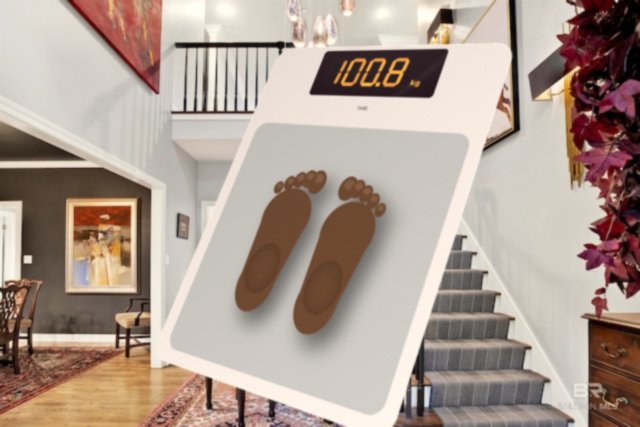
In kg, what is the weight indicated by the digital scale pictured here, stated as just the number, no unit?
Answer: 100.8
